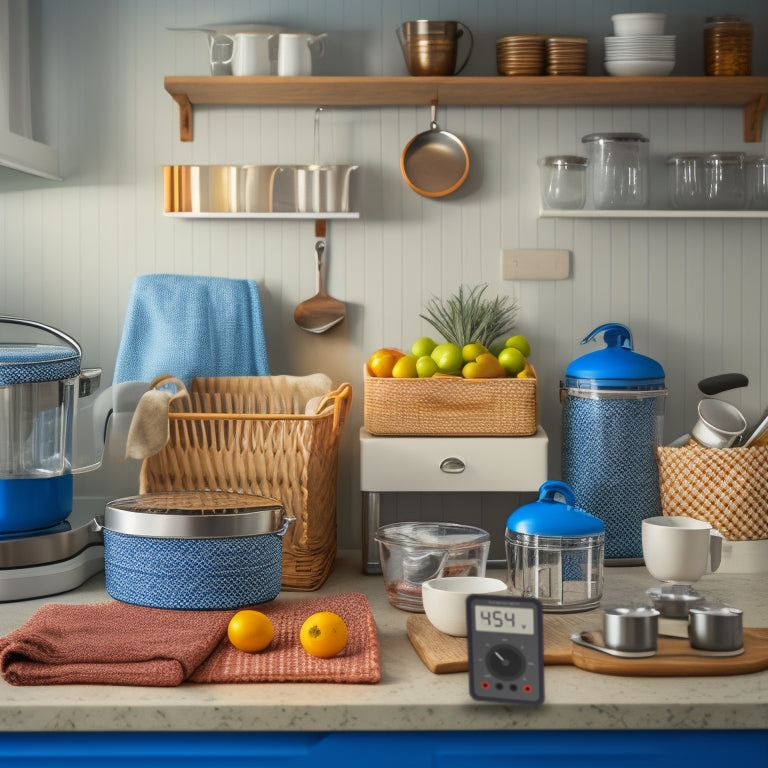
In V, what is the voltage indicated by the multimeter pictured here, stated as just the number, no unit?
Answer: 454
